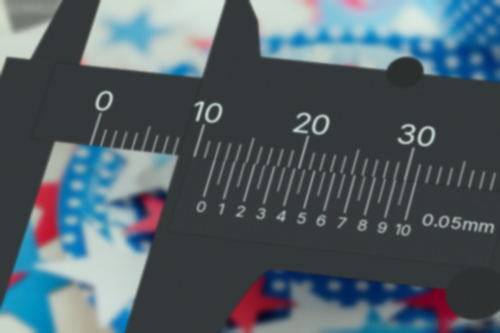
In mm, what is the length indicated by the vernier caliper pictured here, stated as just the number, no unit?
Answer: 12.0
